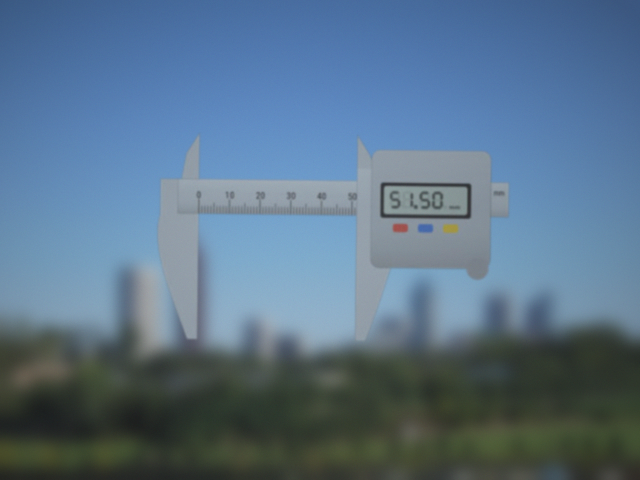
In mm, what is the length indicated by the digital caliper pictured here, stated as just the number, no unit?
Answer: 51.50
